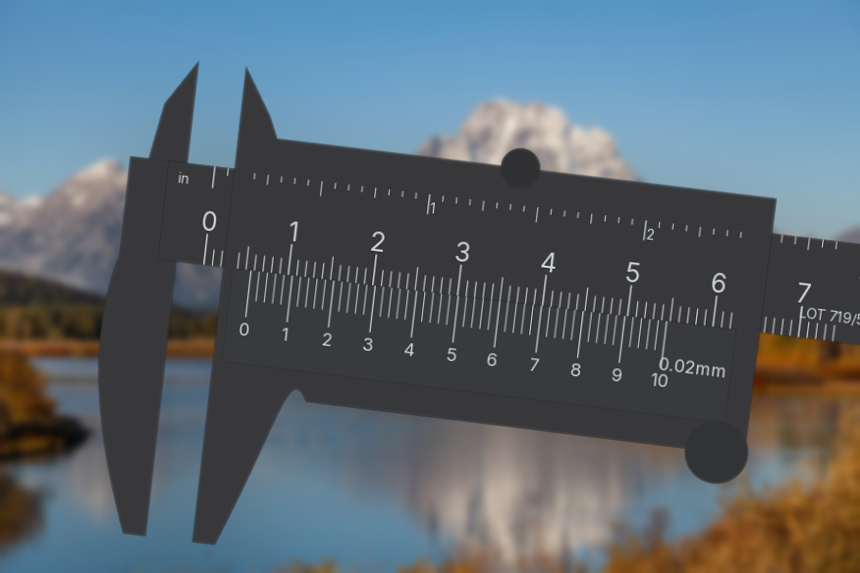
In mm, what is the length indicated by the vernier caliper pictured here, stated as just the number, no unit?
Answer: 5.6
